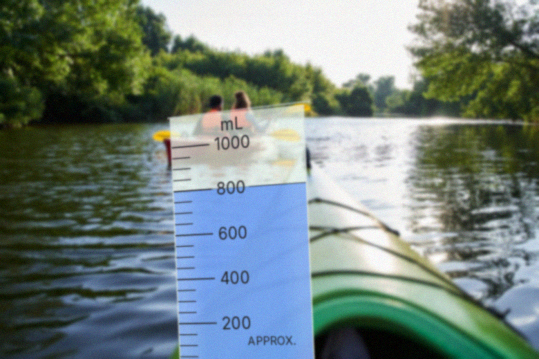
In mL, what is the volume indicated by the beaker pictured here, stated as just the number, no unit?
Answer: 800
